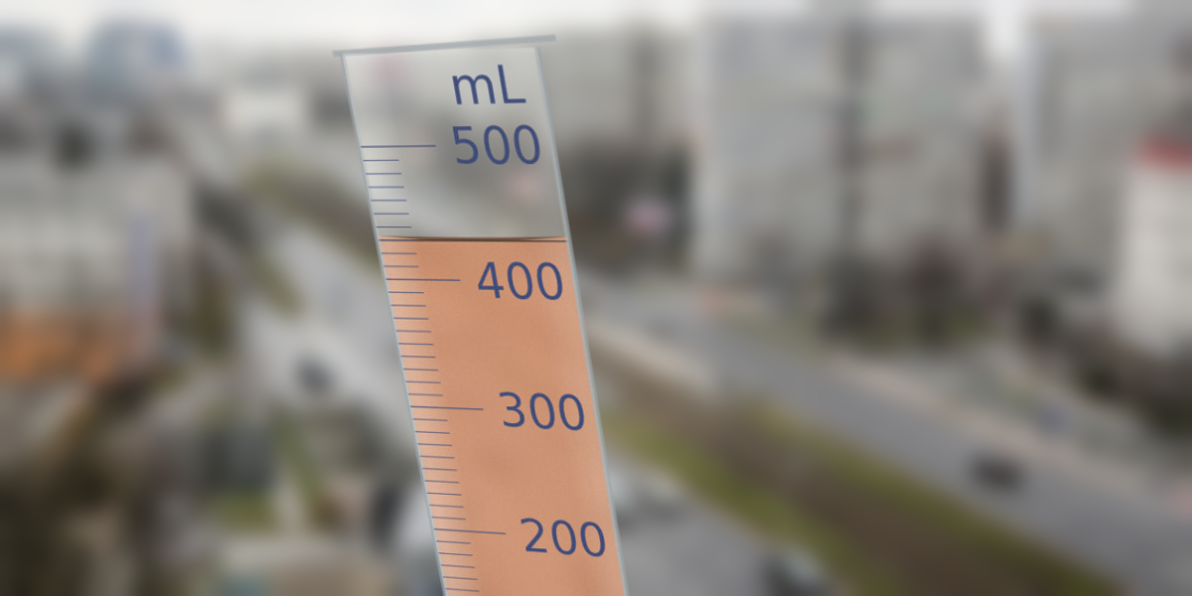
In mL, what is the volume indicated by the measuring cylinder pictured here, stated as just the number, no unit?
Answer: 430
